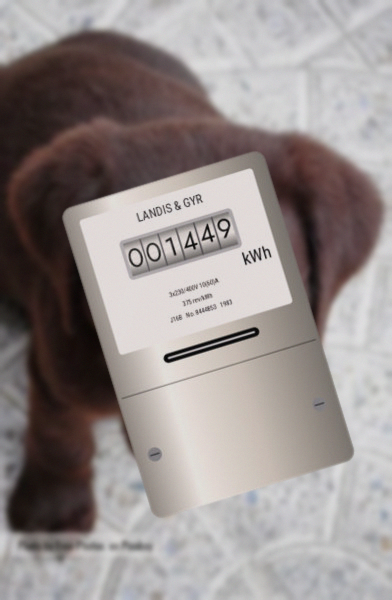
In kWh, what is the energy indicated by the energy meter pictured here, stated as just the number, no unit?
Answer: 1449
